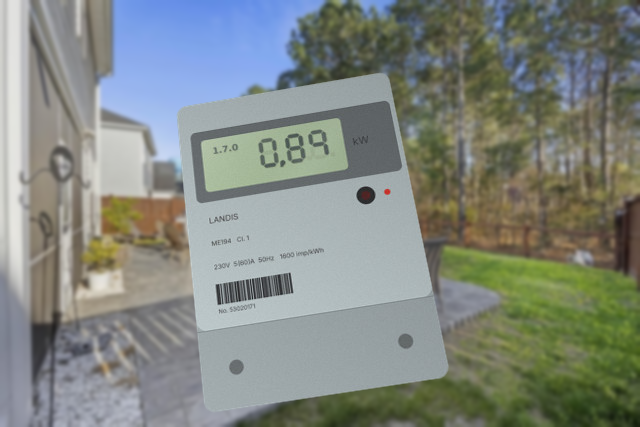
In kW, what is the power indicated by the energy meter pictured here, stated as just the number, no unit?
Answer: 0.89
